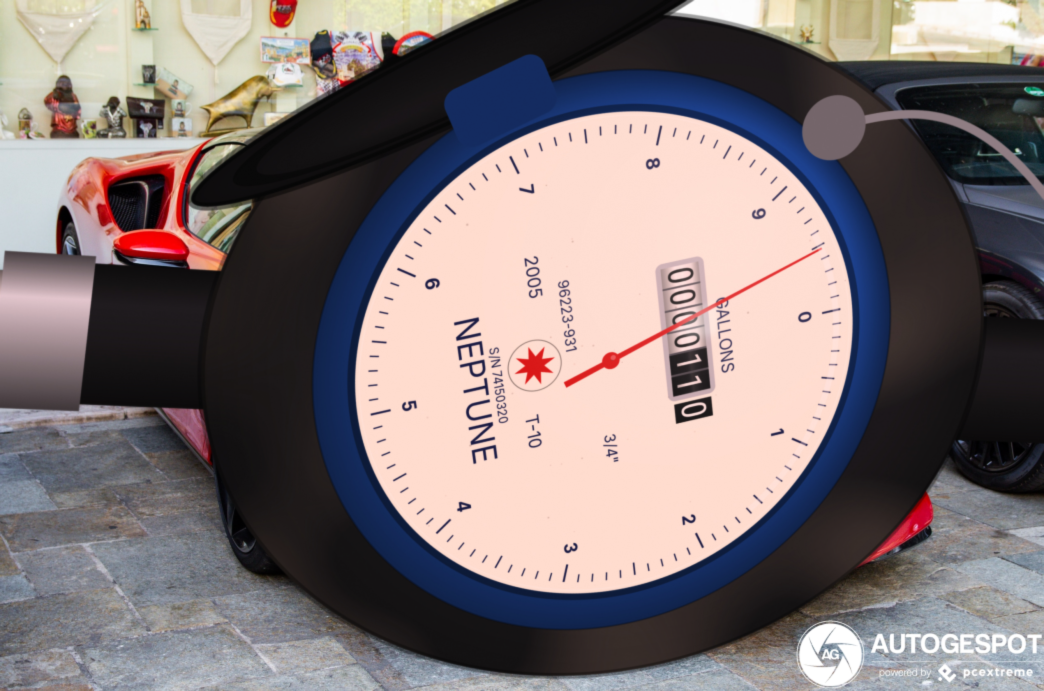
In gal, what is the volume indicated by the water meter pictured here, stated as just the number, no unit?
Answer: 109.5
